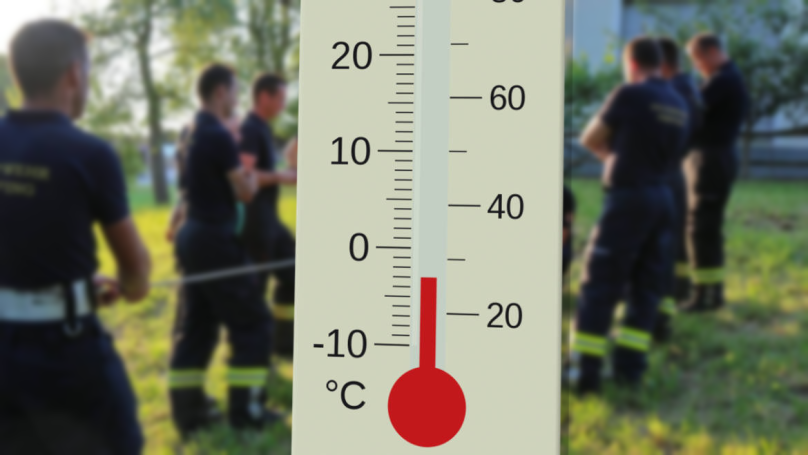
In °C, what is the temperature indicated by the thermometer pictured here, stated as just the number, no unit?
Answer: -3
